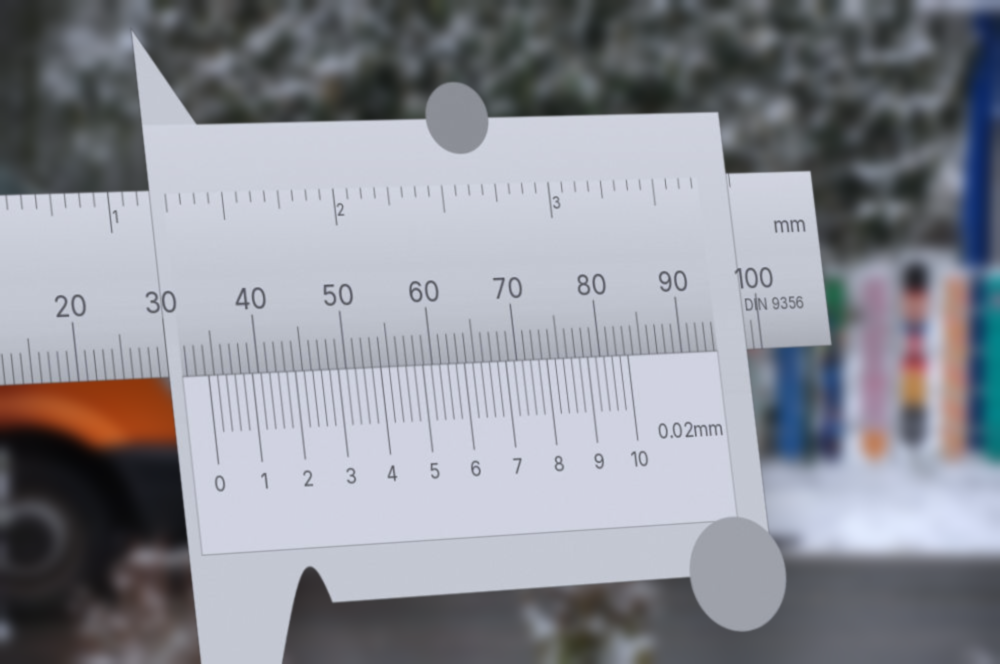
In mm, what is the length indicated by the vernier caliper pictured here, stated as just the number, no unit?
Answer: 34.4
